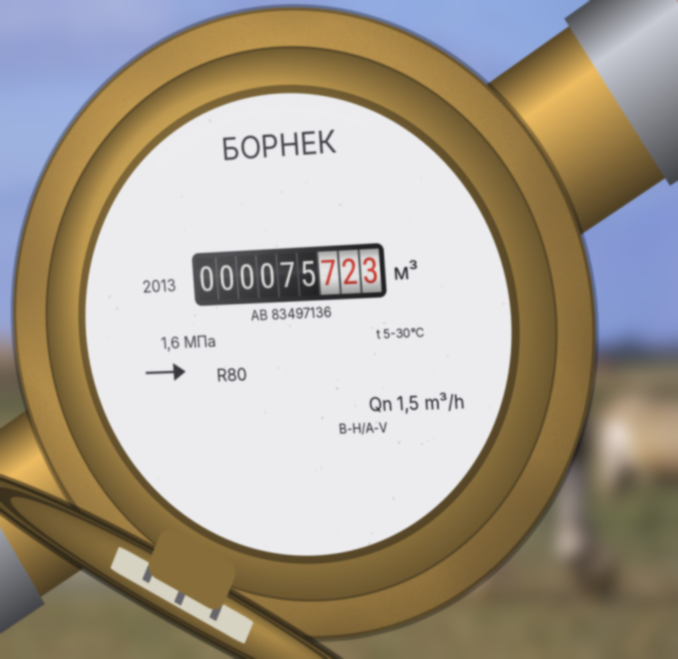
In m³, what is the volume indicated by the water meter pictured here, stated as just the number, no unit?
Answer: 75.723
